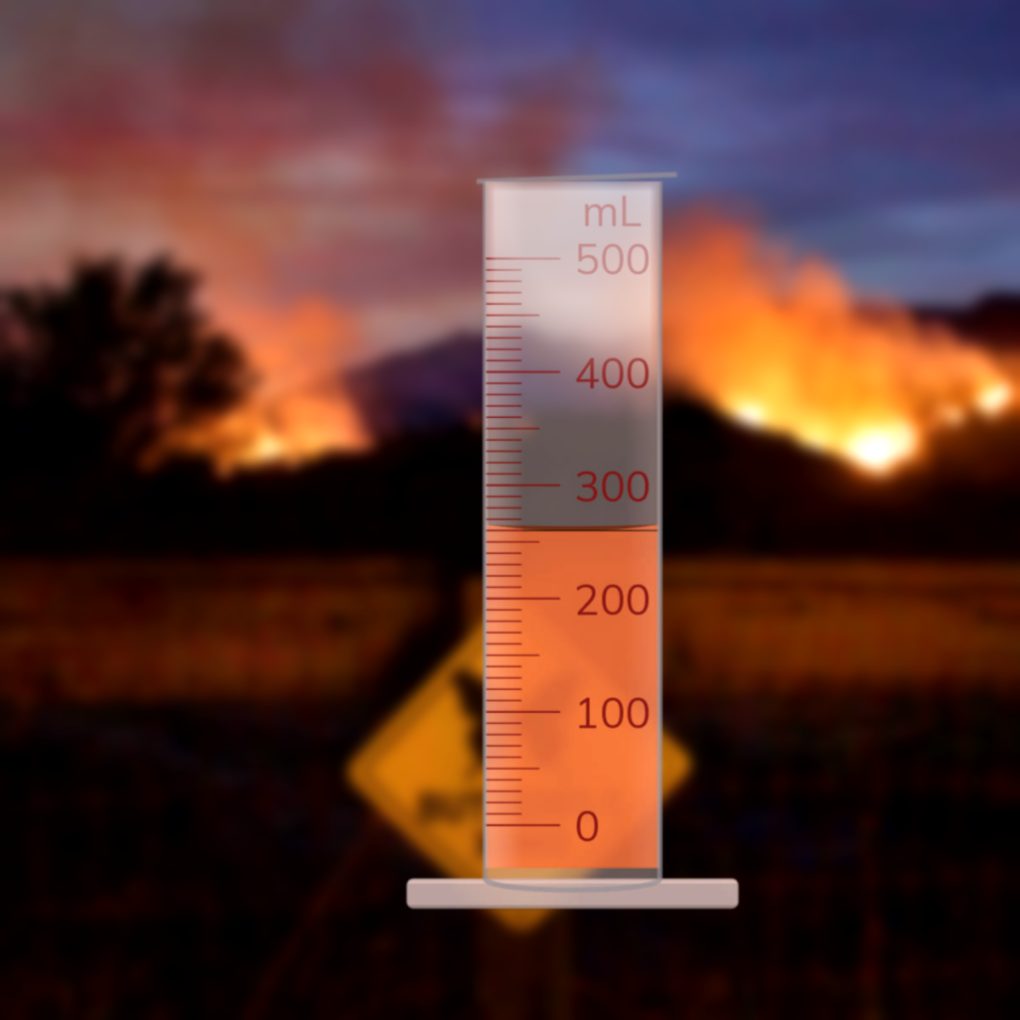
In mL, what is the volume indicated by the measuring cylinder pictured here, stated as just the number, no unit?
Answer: 260
